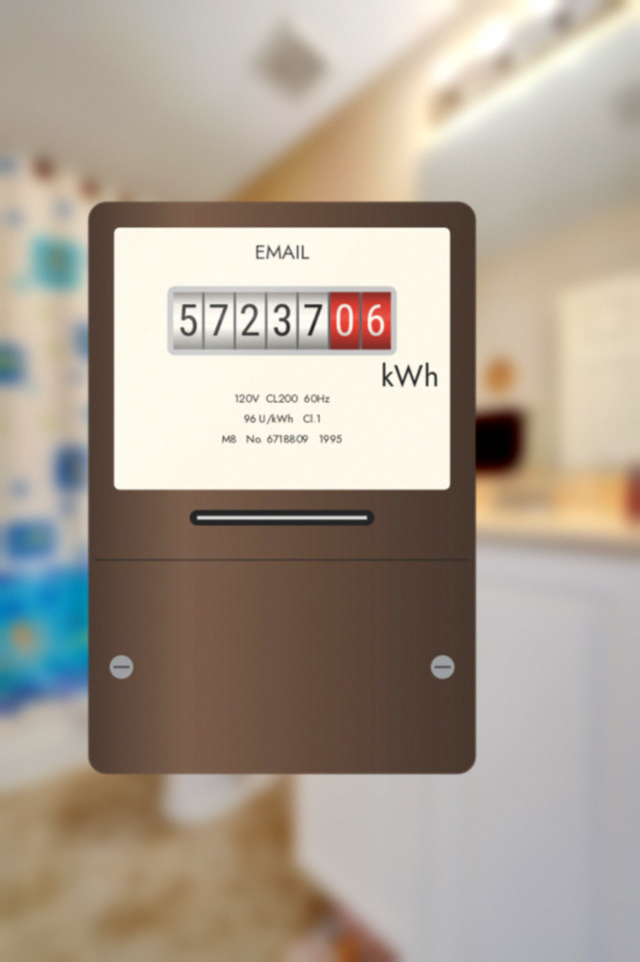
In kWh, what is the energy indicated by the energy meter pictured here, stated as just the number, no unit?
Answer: 57237.06
